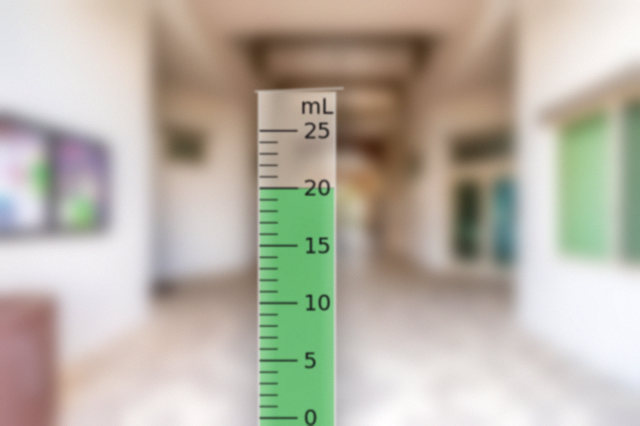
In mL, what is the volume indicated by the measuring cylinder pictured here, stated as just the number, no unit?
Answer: 20
